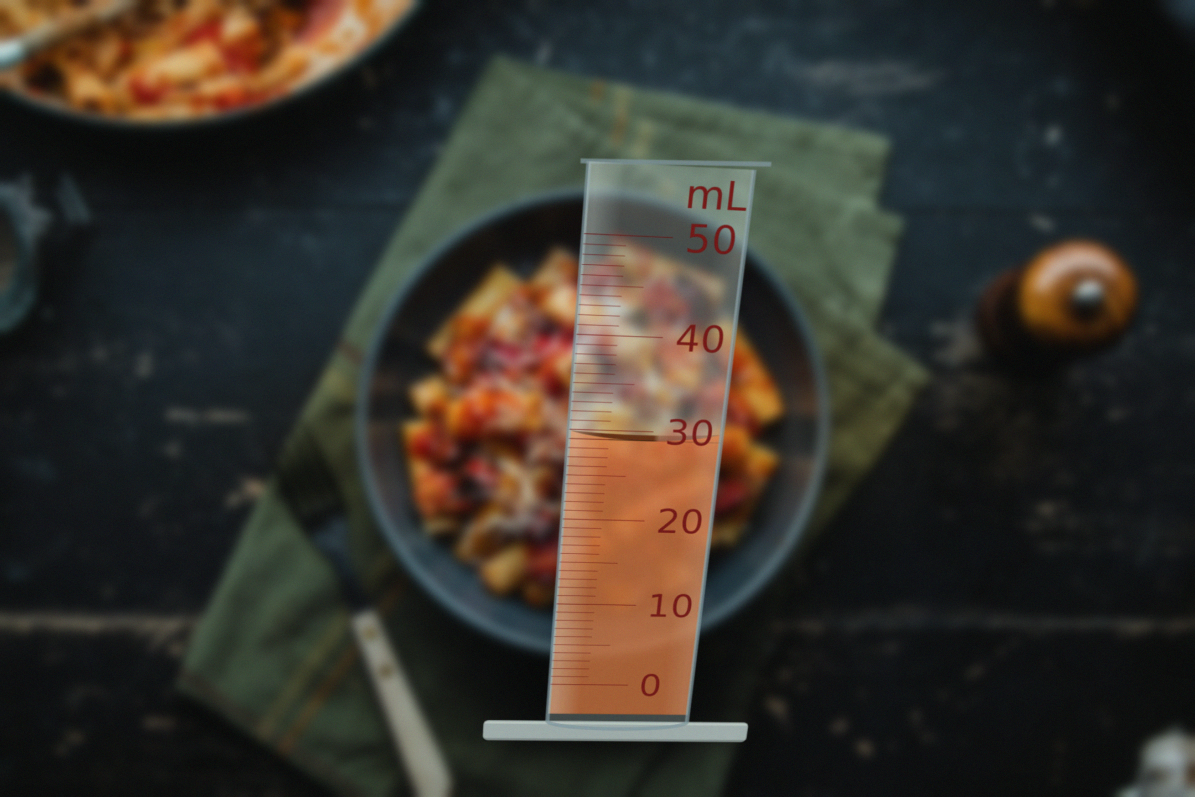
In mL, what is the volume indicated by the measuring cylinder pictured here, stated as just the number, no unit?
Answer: 29
